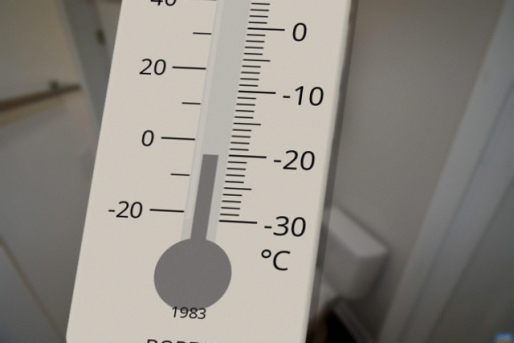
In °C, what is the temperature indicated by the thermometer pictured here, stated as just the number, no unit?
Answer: -20
